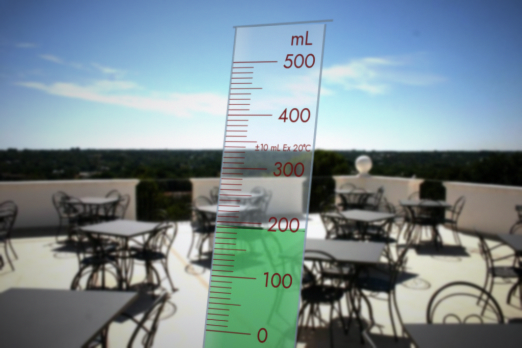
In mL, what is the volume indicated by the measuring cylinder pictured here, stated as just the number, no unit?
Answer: 190
